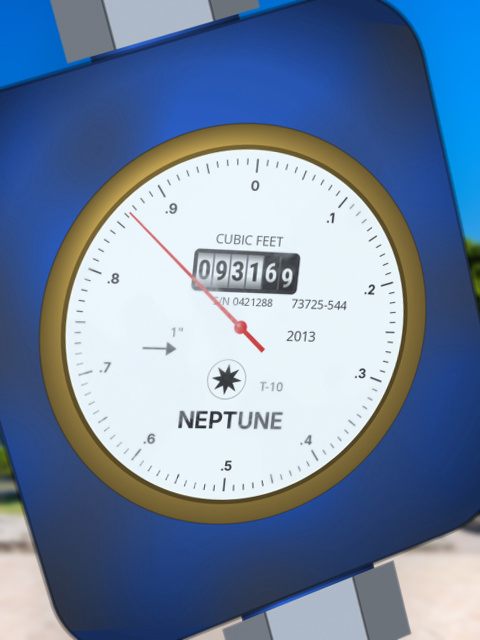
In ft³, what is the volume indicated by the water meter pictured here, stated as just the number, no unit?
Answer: 93168.86
